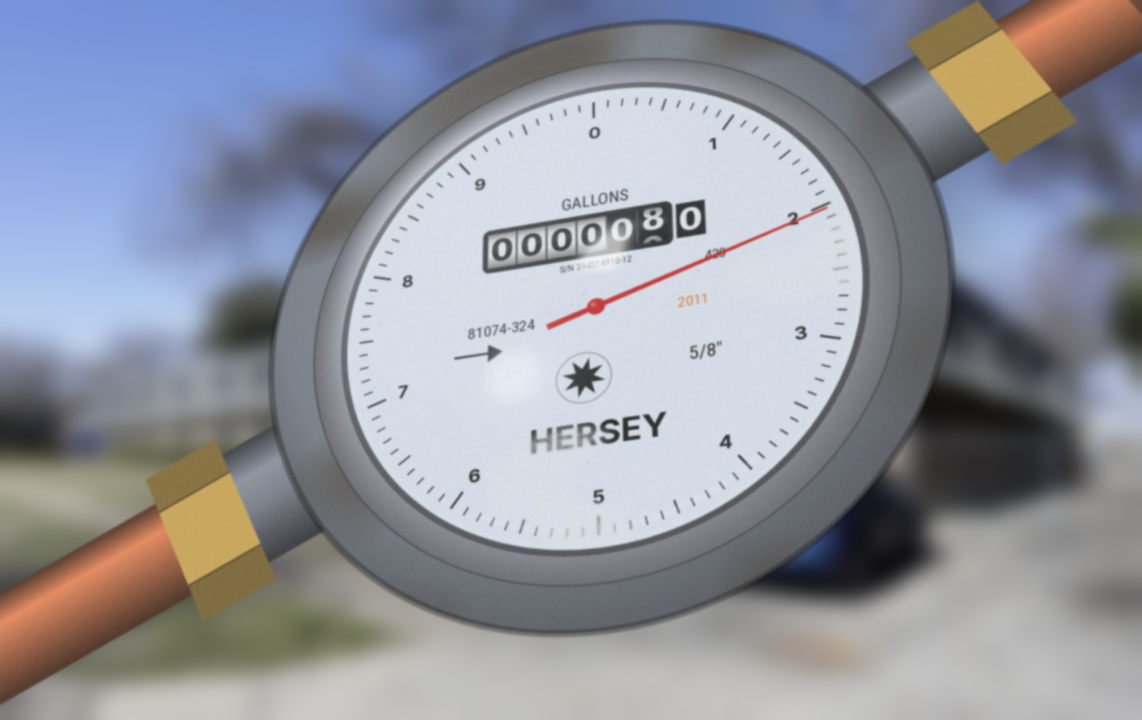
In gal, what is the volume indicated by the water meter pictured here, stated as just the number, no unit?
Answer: 82.0
